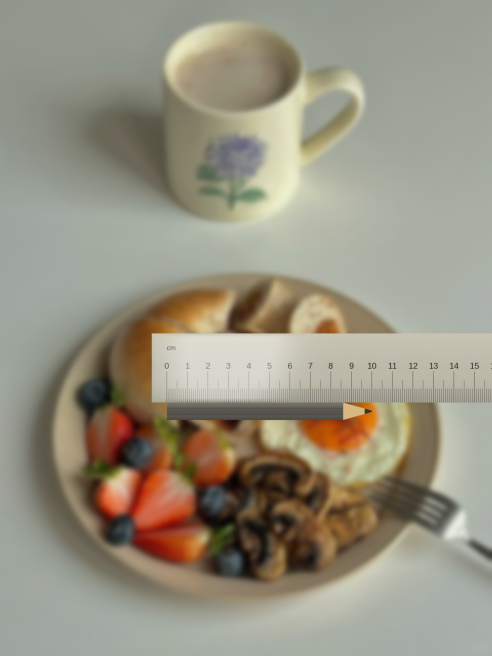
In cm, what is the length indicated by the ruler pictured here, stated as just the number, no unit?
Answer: 10
